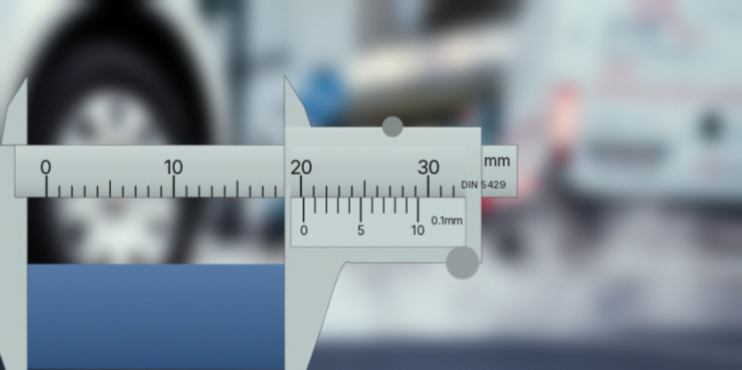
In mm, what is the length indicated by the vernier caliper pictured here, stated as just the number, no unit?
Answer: 20.2
